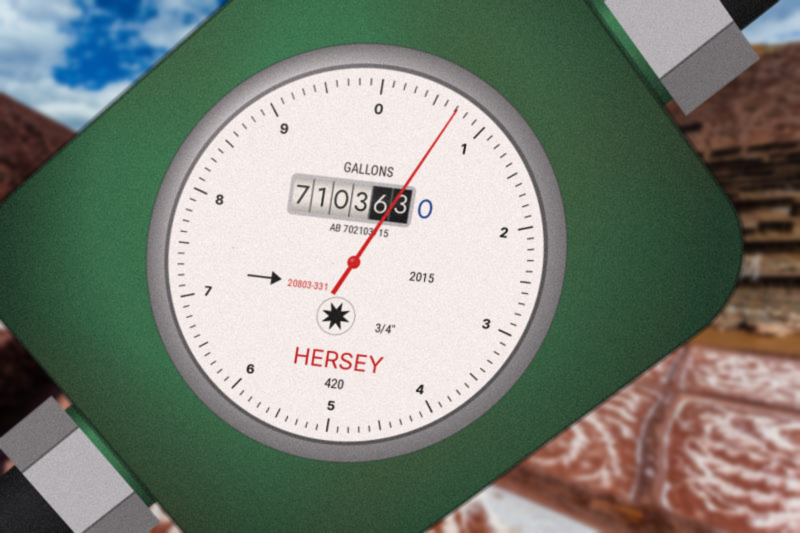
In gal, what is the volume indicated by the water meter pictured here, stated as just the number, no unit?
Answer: 7103630.7
